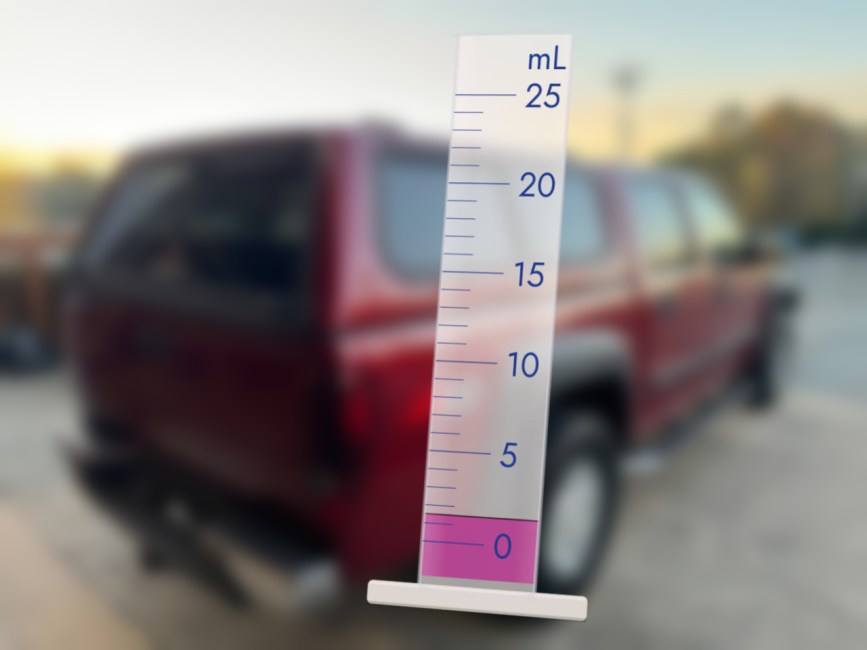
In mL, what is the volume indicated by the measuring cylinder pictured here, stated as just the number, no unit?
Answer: 1.5
